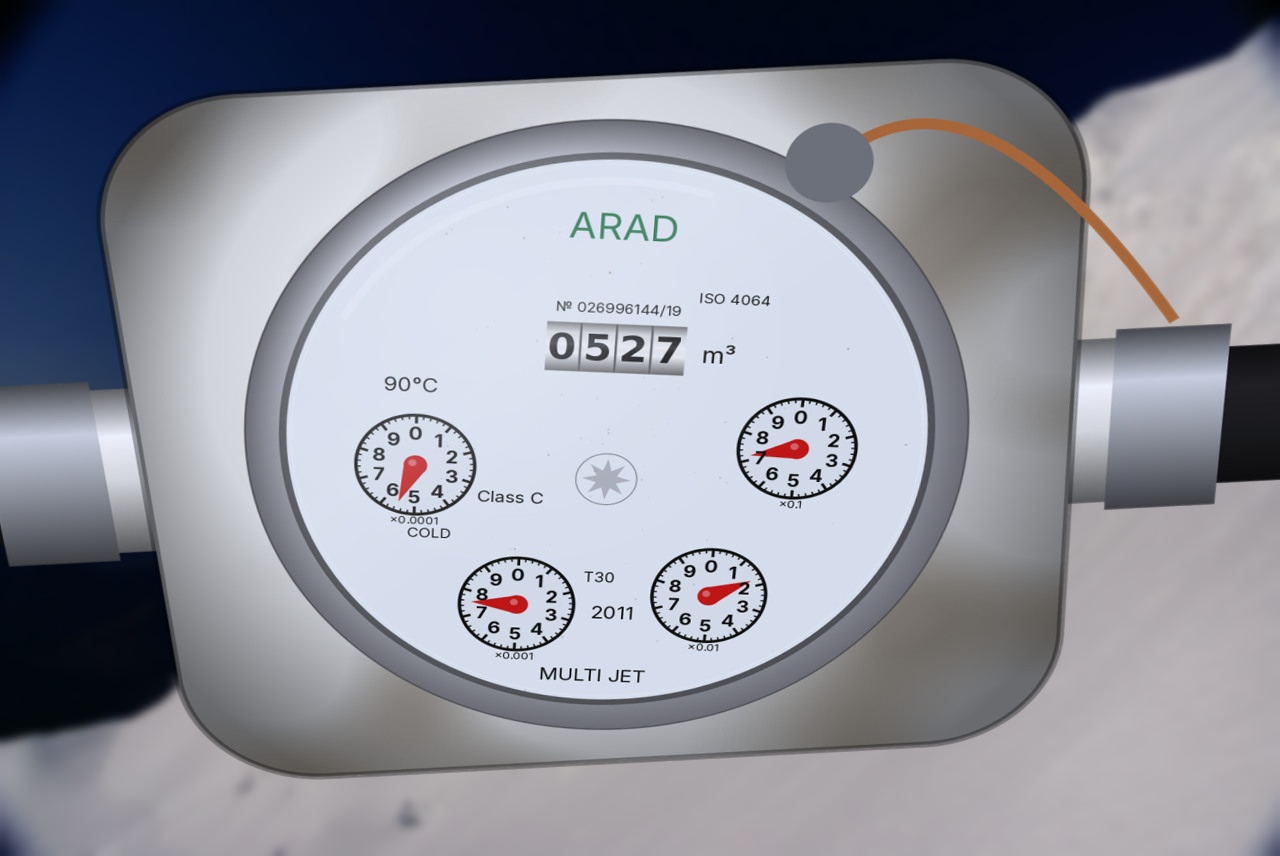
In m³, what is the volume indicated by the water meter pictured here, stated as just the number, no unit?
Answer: 527.7175
